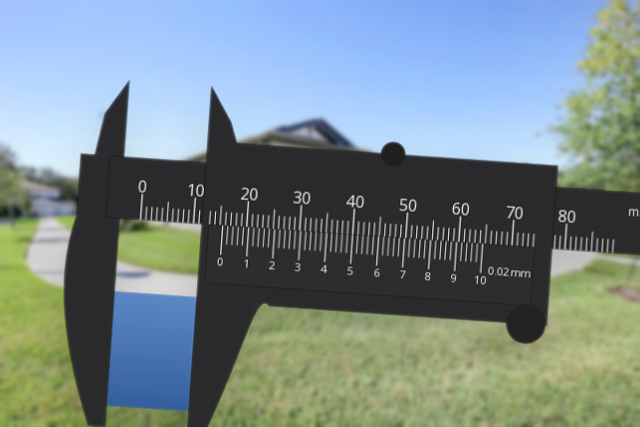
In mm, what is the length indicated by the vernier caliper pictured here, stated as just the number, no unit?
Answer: 15.5
